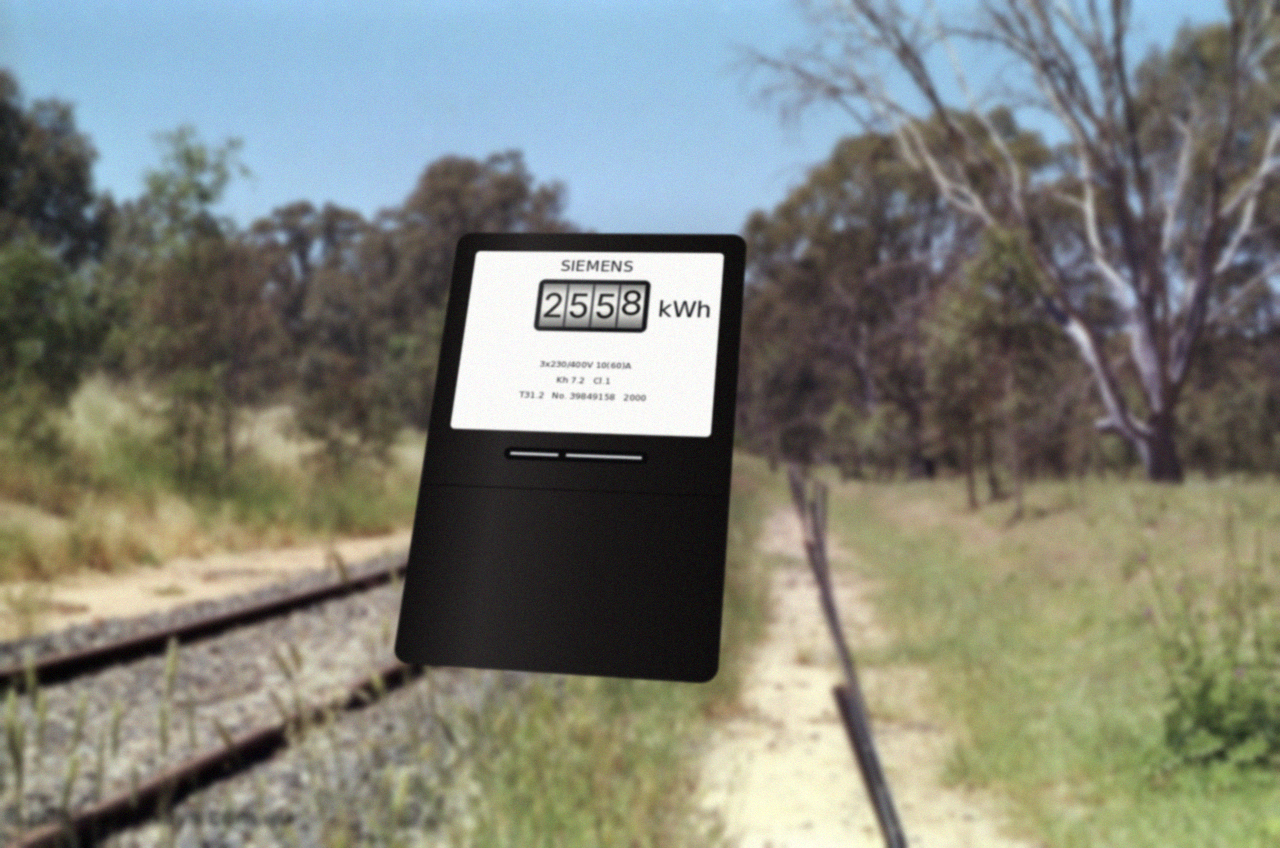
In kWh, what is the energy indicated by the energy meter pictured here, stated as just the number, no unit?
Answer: 2558
